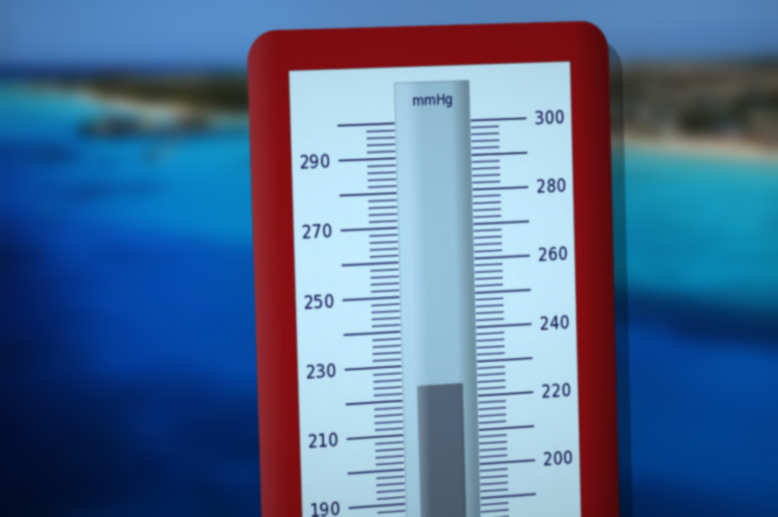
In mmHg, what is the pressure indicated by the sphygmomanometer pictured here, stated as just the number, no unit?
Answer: 224
